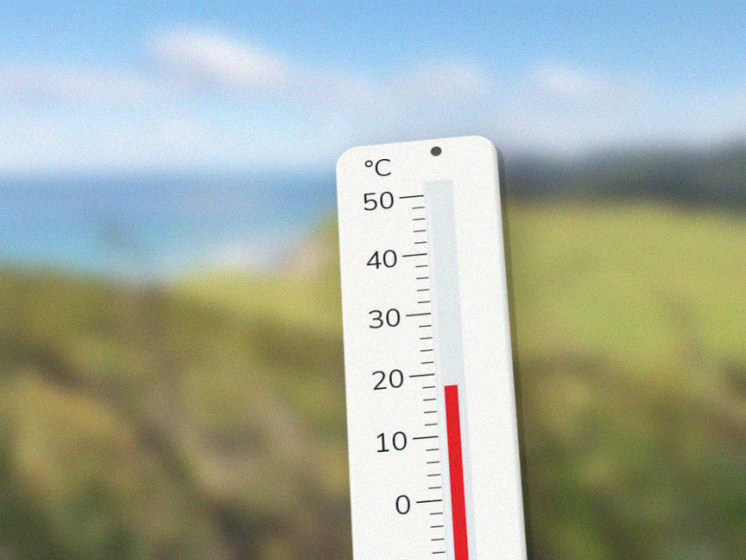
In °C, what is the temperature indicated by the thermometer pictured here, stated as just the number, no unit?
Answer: 18
